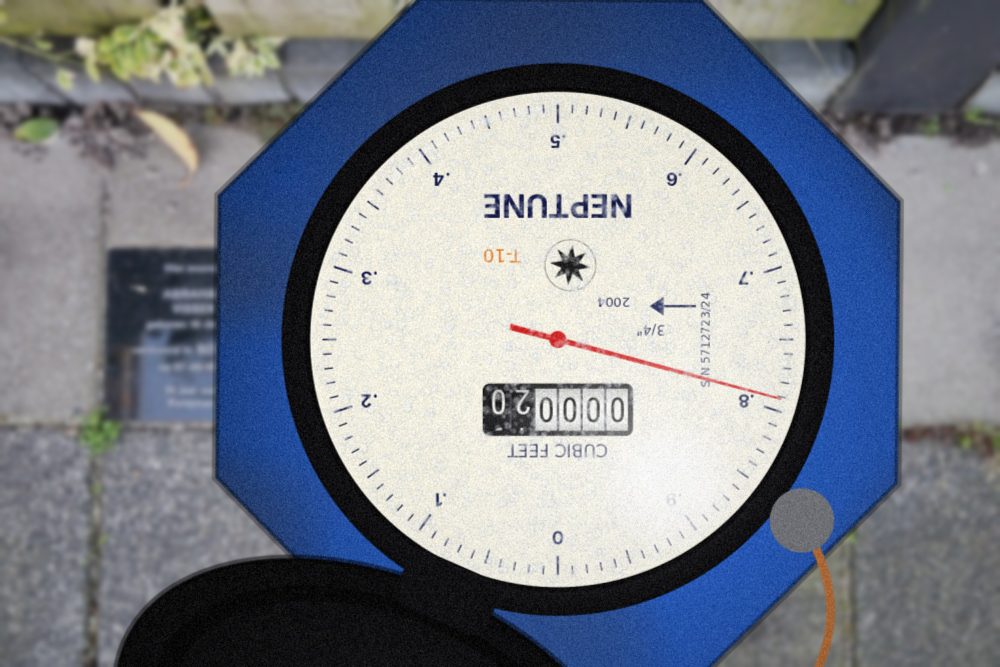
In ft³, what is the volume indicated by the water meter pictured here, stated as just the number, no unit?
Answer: 19.79
